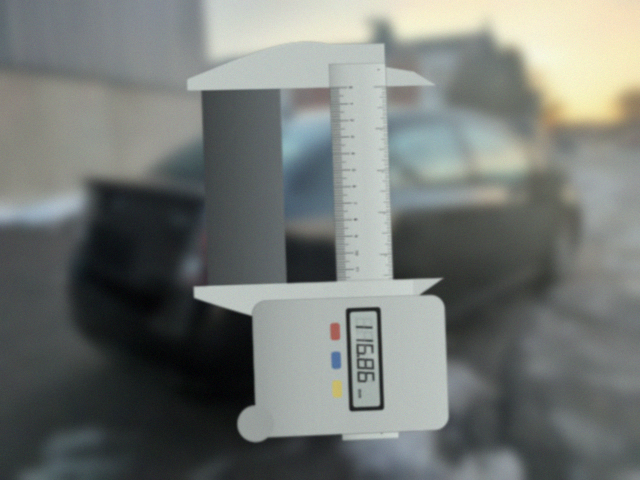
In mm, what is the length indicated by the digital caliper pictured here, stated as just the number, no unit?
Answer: 116.86
